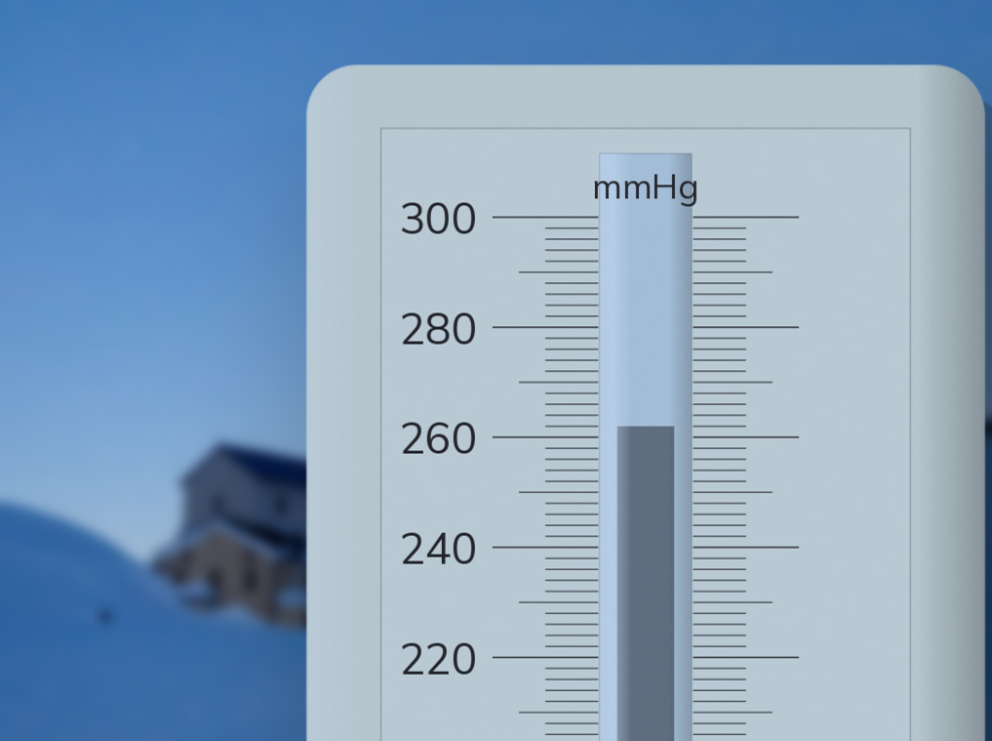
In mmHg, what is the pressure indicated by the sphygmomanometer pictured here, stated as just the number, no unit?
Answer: 262
